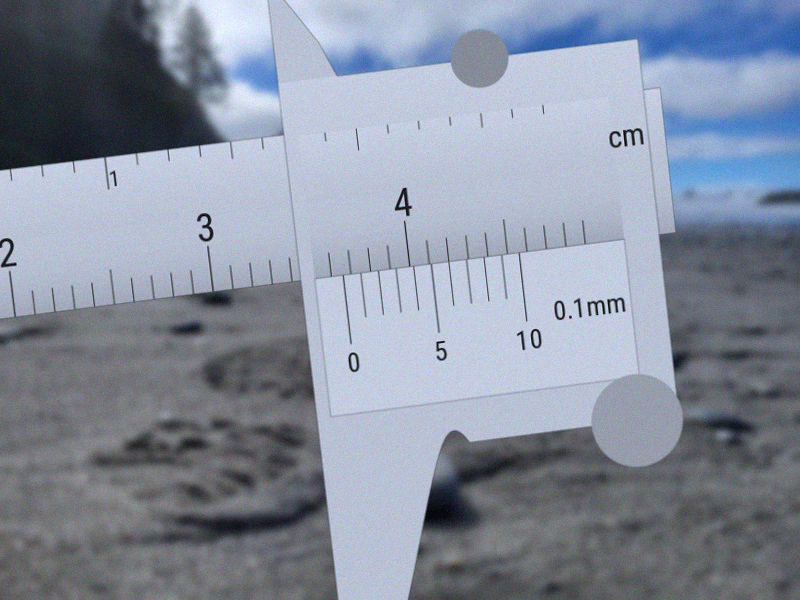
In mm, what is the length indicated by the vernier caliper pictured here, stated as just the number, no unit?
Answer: 36.6
